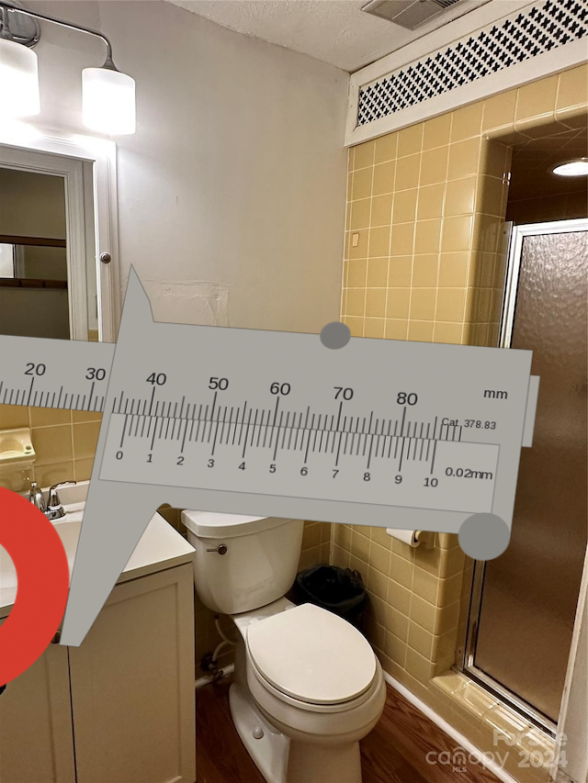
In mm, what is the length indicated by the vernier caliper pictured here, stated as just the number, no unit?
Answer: 36.4
